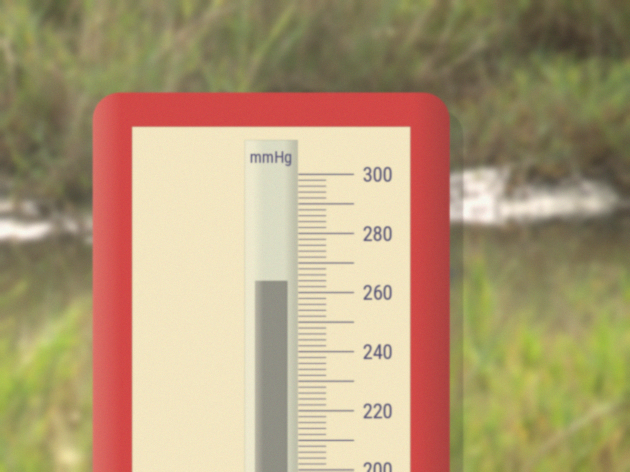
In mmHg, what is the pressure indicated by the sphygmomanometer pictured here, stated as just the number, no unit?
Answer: 264
